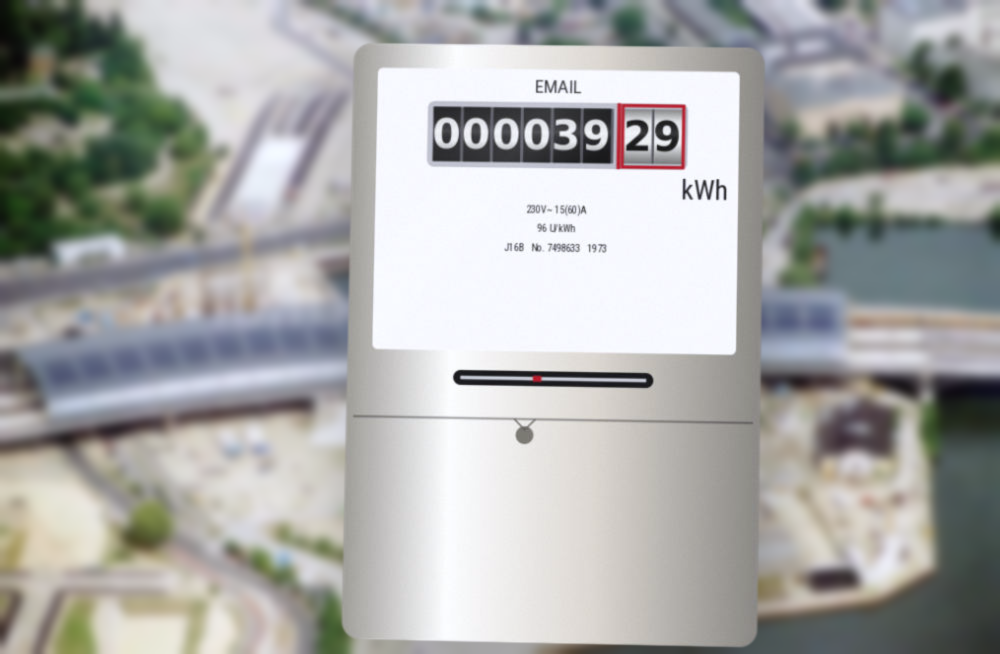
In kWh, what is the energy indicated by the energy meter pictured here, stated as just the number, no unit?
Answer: 39.29
